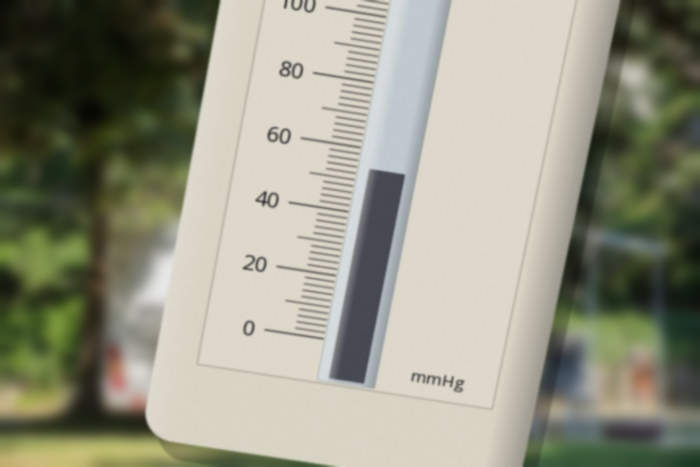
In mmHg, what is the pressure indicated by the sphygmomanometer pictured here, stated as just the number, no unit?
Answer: 54
